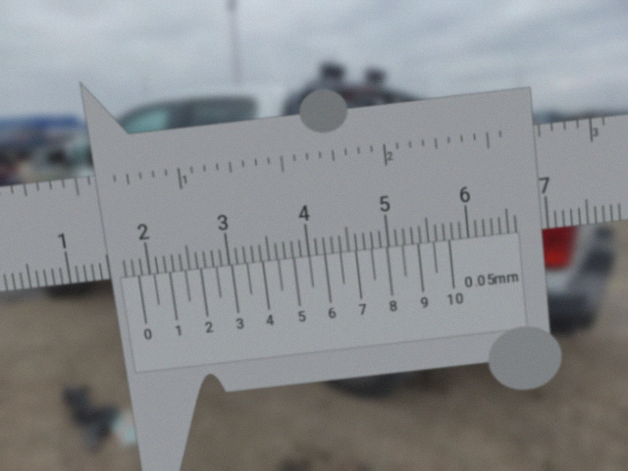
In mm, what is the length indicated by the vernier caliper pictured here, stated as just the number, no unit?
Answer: 18.6
